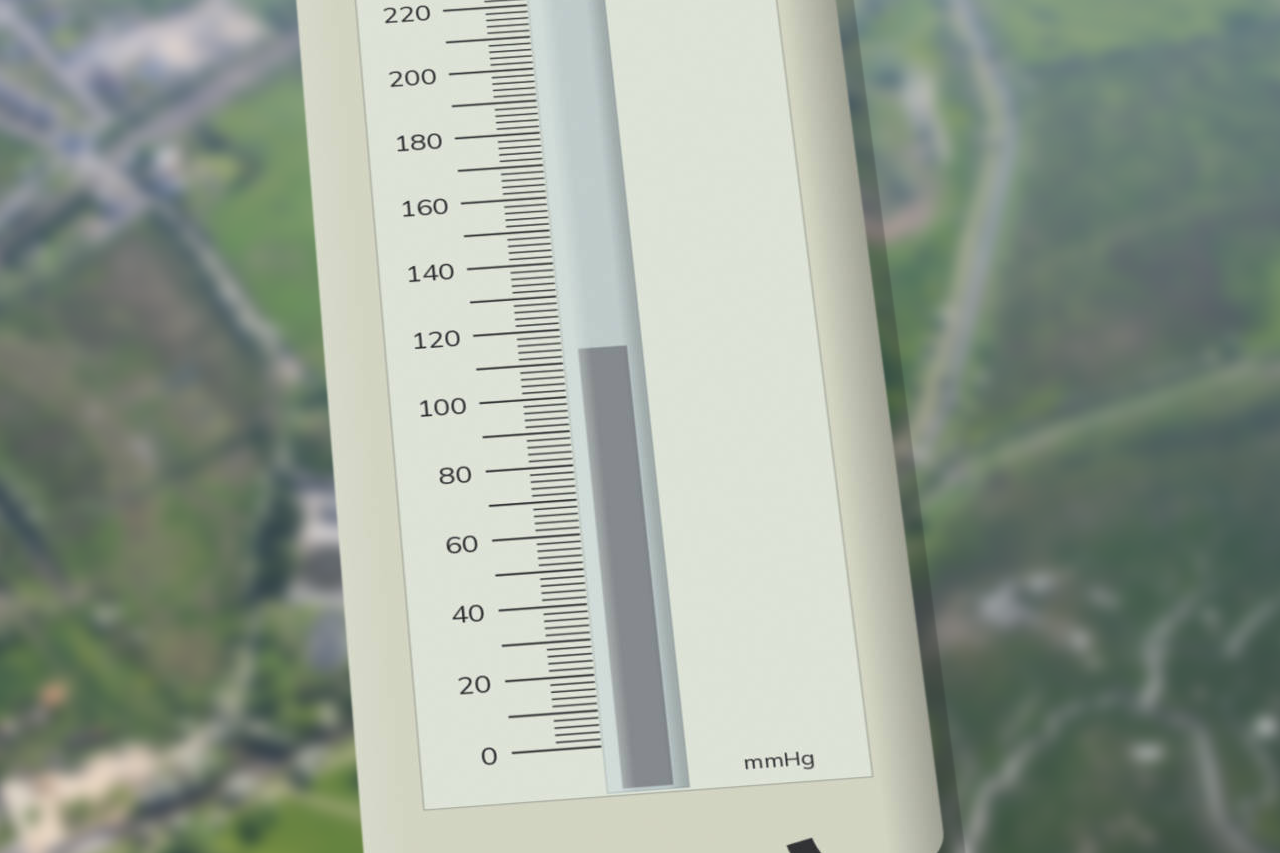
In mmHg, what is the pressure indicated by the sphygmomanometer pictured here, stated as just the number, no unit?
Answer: 114
